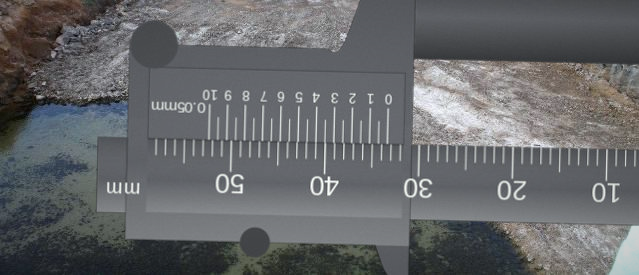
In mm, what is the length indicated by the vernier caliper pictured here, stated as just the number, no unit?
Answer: 33.4
